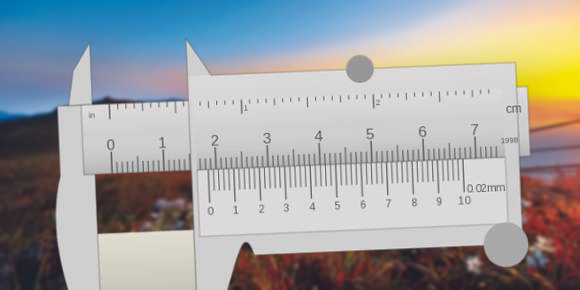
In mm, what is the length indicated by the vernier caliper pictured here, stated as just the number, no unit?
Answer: 18.5
